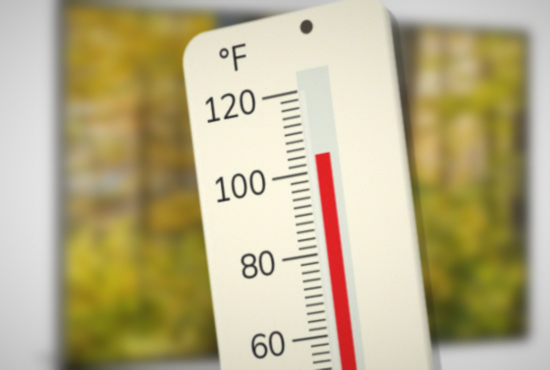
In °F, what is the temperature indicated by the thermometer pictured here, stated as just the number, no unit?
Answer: 104
